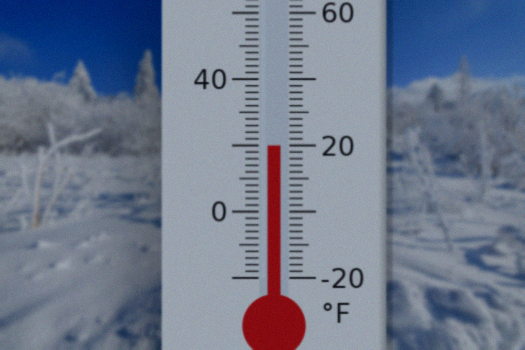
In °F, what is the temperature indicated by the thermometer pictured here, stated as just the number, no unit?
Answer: 20
